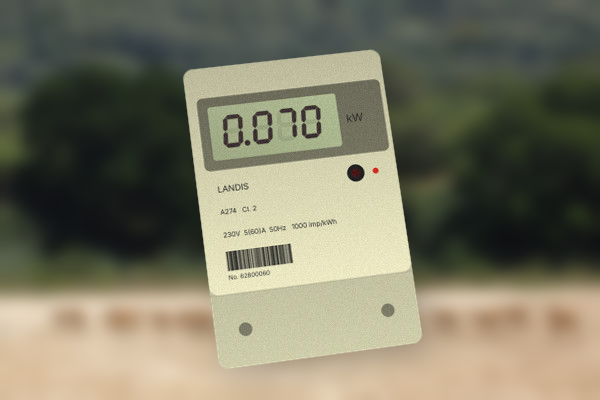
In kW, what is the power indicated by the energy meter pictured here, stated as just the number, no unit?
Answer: 0.070
